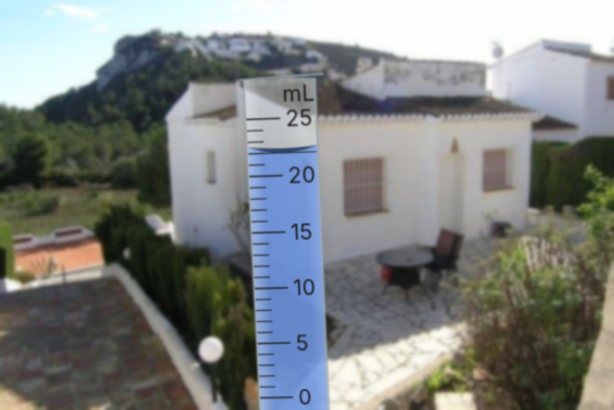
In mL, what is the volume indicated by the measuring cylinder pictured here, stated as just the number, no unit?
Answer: 22
